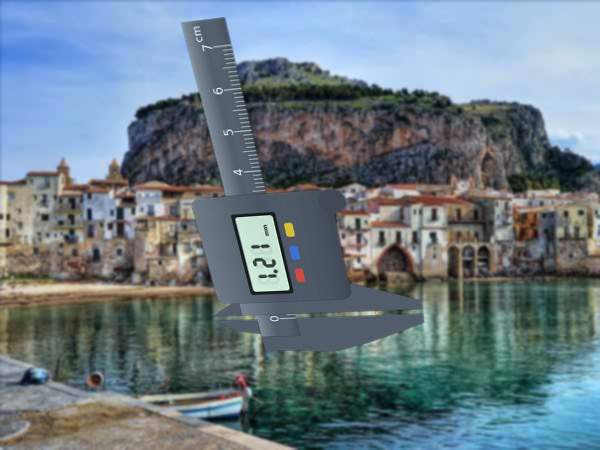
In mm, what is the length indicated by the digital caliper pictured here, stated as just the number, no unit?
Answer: 1.21
